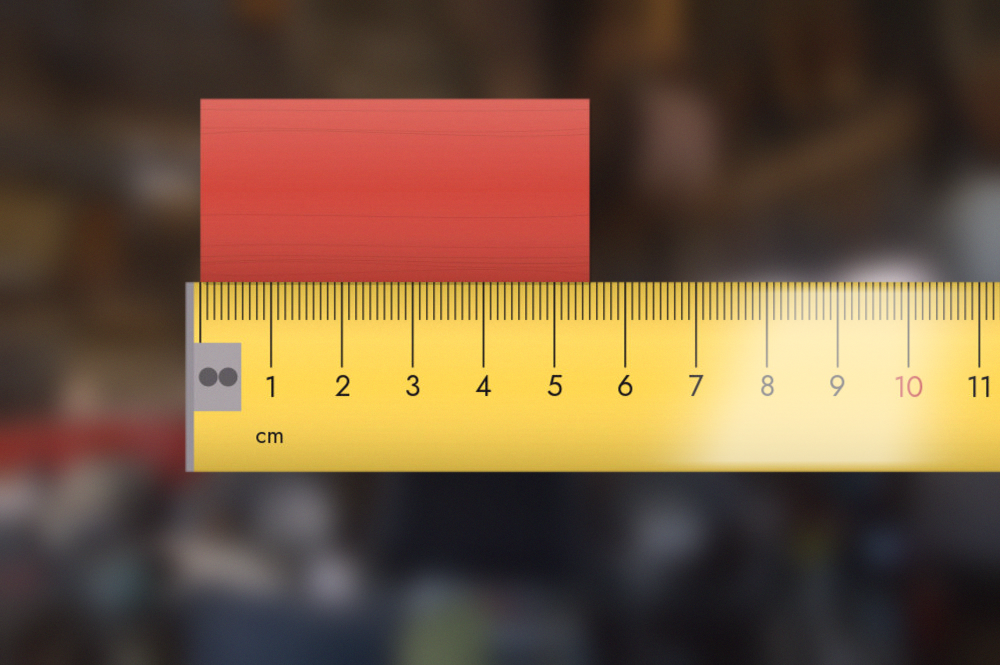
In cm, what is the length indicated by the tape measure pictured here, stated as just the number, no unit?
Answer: 5.5
